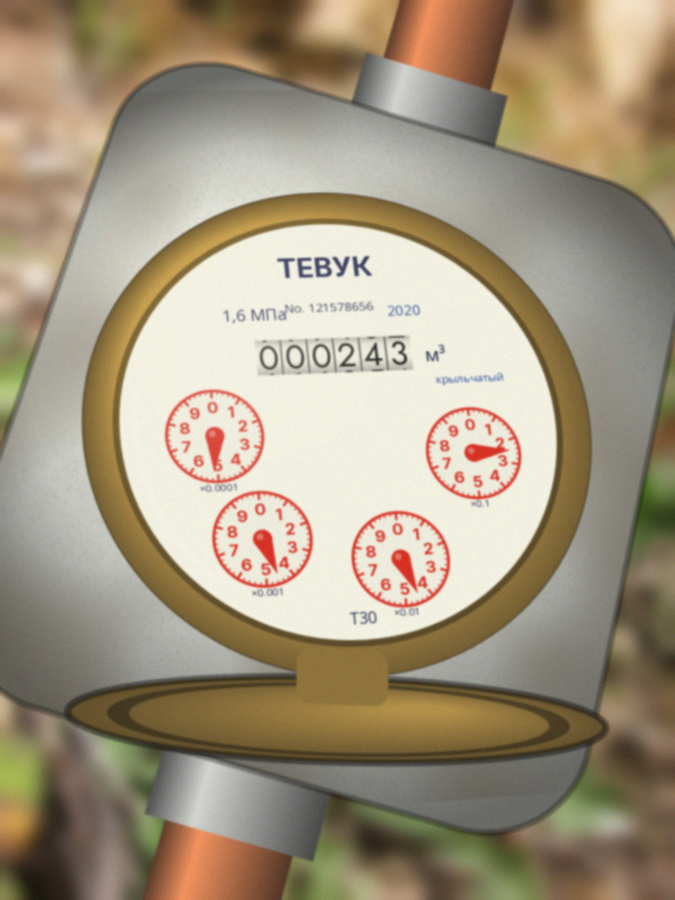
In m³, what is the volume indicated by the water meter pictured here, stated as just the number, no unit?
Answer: 243.2445
